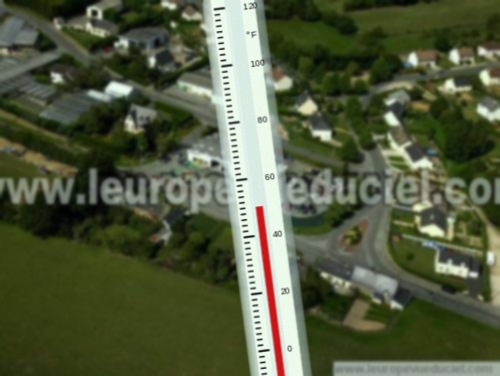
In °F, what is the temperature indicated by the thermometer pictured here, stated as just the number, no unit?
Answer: 50
